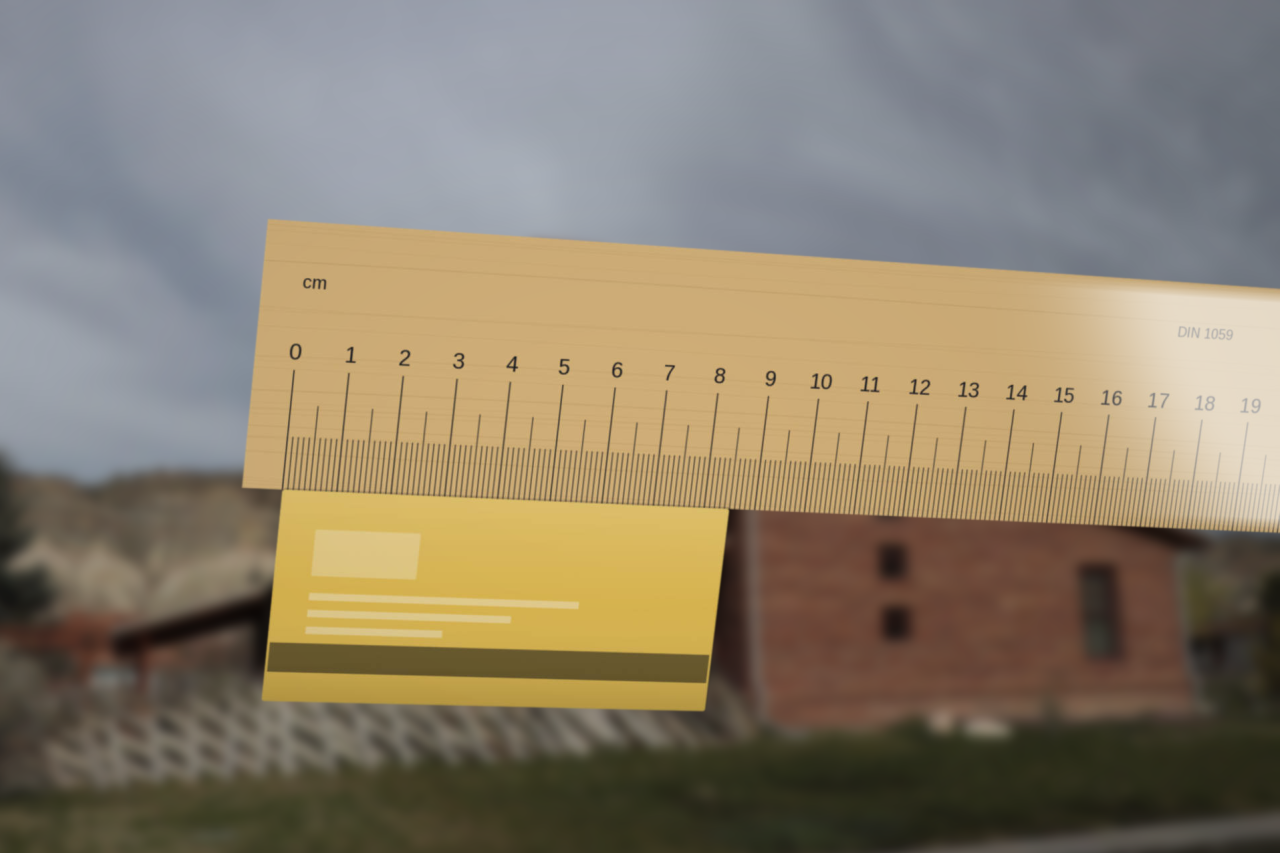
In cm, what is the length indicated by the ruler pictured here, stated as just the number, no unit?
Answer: 8.5
